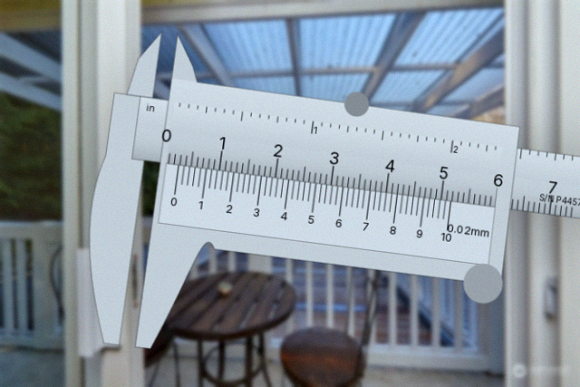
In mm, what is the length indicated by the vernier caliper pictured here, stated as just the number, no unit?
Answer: 2.8
